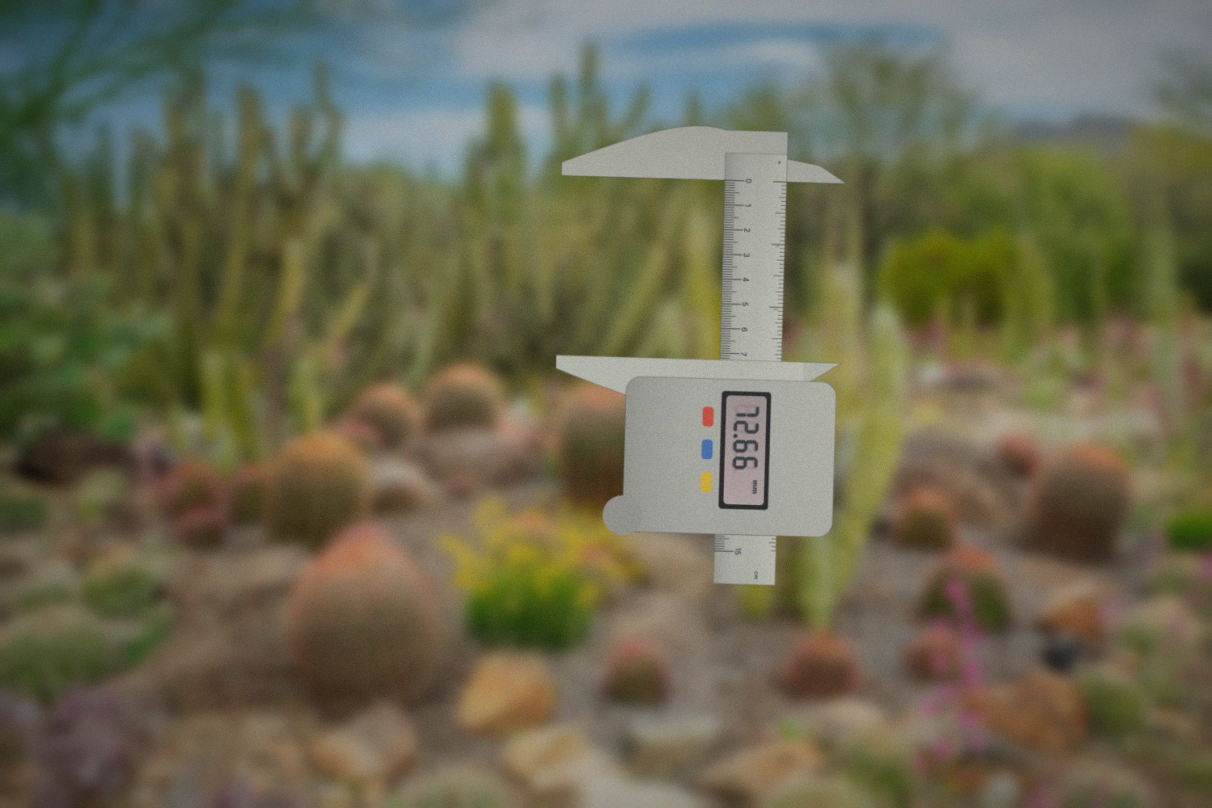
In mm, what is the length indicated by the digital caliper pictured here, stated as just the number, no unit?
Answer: 72.66
